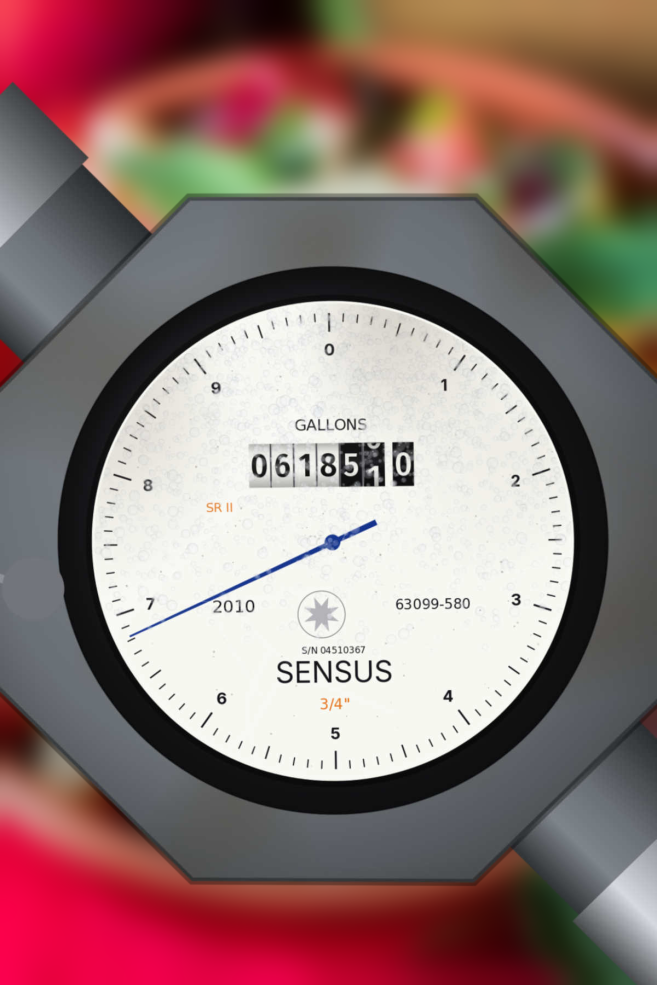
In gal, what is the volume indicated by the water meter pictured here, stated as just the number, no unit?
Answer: 618506.8
